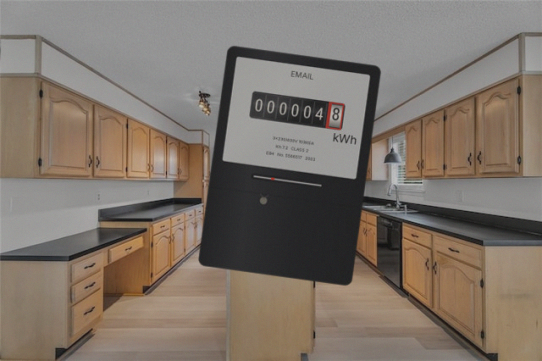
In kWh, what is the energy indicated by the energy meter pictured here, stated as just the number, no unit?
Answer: 4.8
